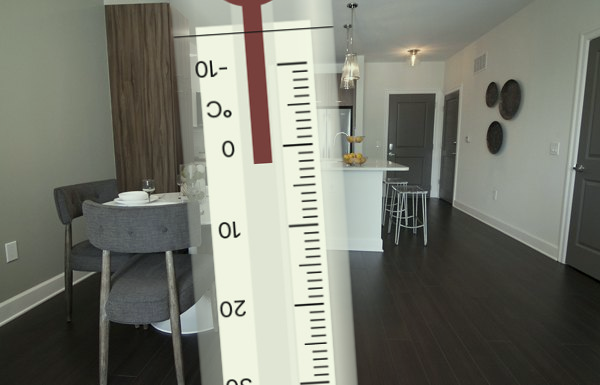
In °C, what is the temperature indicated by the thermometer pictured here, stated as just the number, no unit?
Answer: 2
